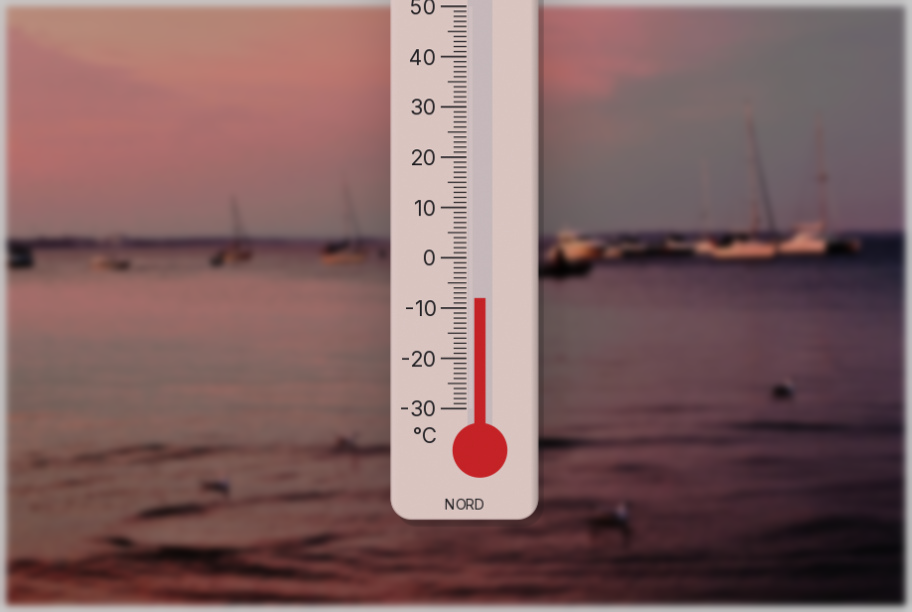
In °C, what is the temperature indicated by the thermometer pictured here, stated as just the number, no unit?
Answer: -8
